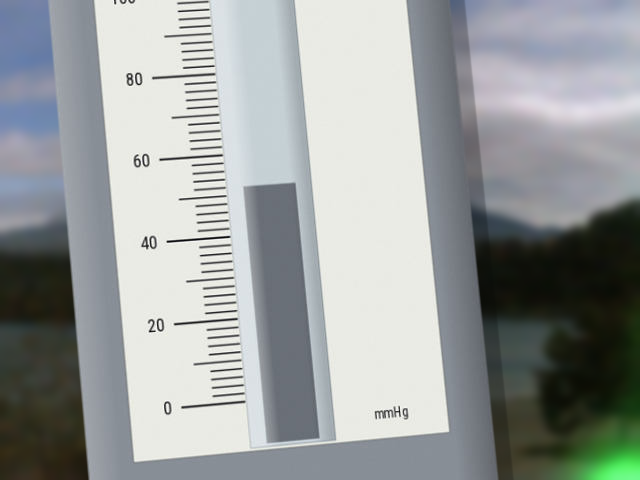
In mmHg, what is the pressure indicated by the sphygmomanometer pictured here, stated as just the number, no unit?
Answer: 52
